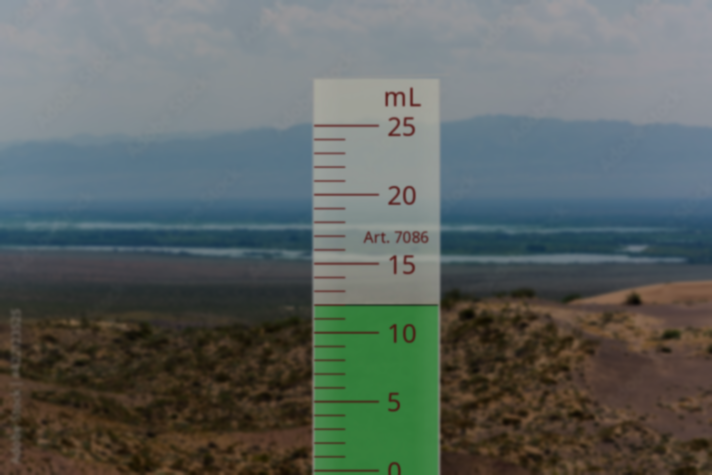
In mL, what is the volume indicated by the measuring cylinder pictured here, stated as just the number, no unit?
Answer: 12
